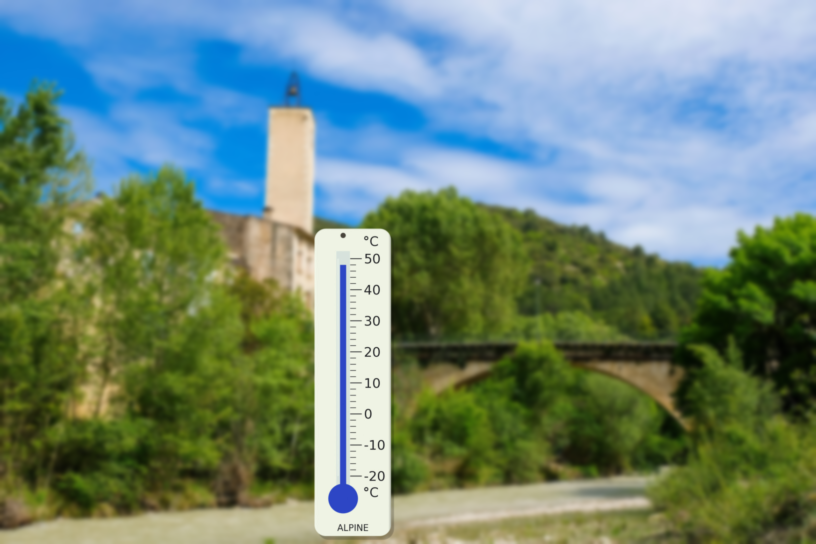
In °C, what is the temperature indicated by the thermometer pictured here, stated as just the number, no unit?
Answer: 48
